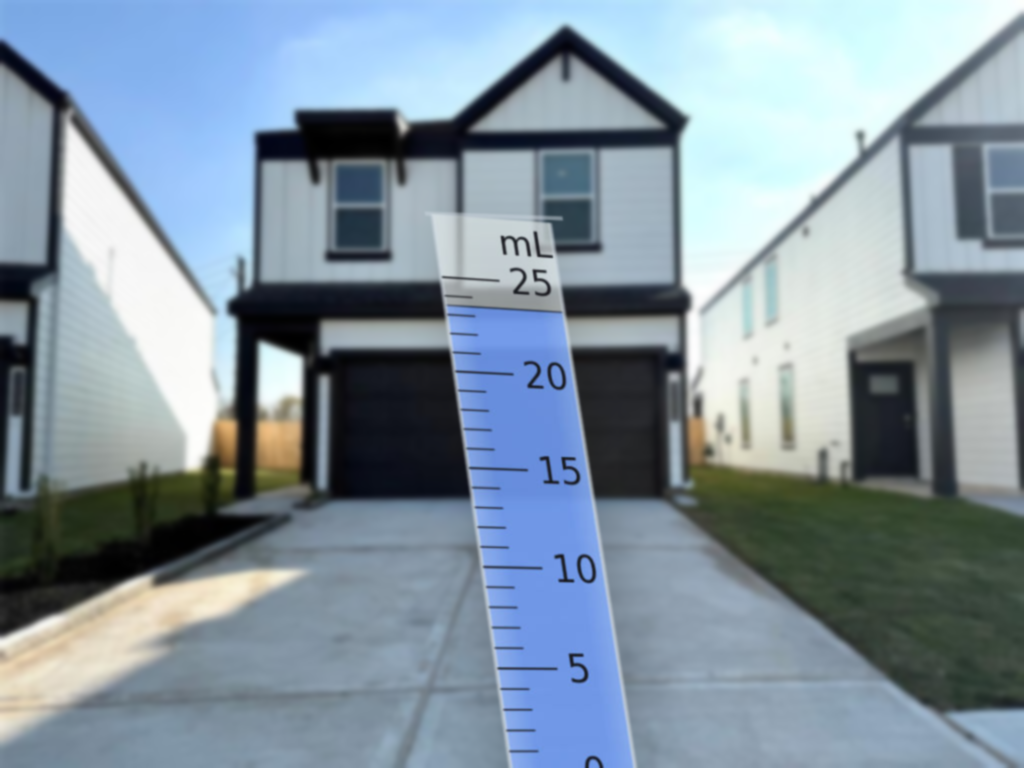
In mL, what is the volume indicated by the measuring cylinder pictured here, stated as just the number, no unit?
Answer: 23.5
